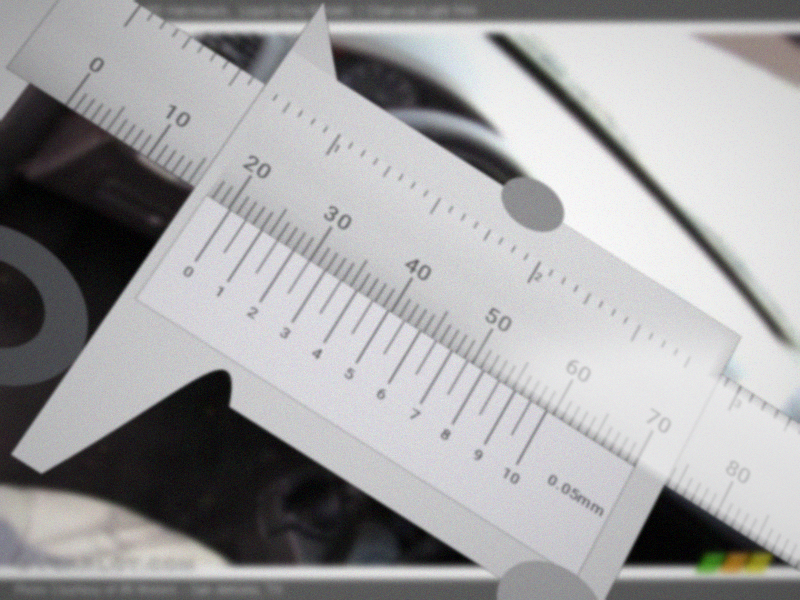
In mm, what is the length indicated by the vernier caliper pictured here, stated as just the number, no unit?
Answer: 20.2
